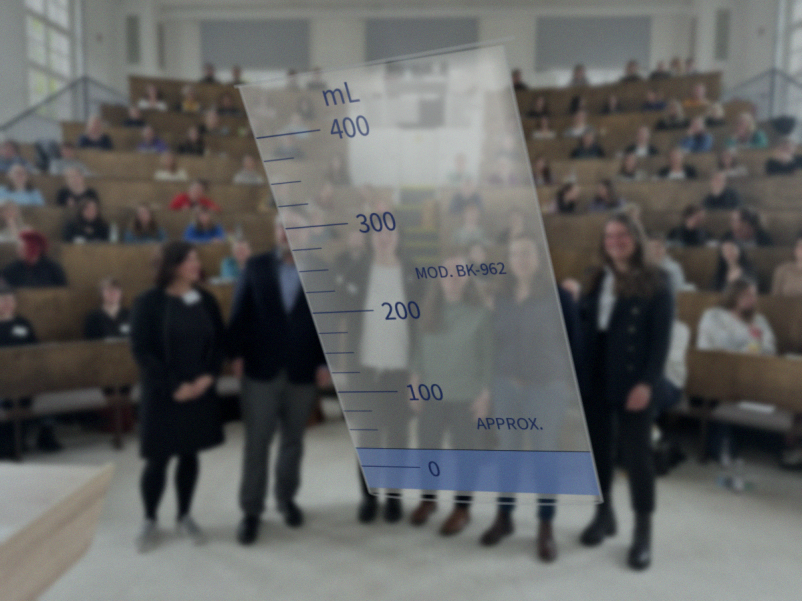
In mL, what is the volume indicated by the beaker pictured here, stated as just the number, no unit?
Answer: 25
